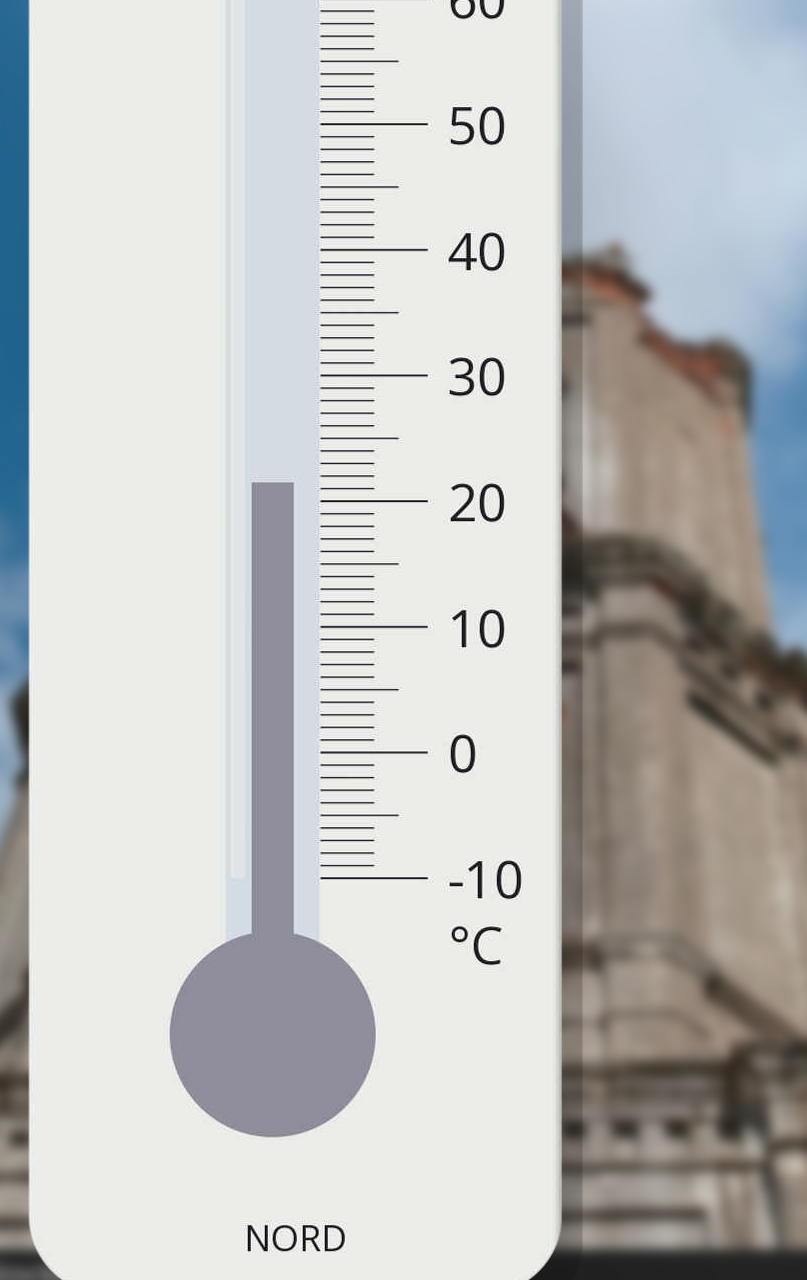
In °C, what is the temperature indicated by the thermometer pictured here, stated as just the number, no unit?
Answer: 21.5
